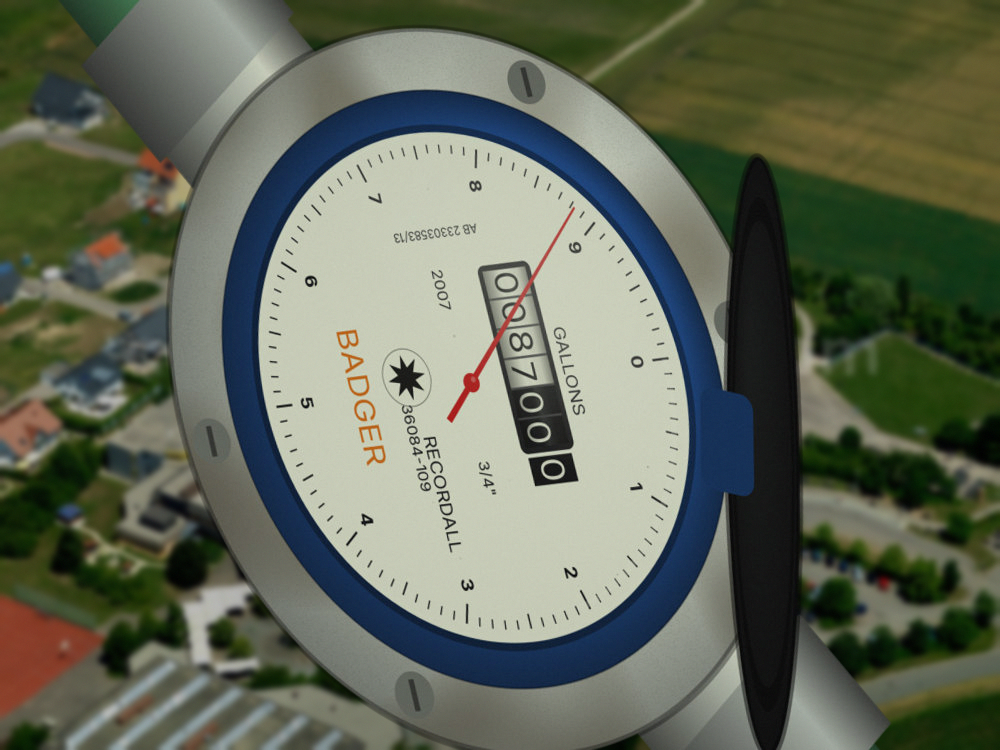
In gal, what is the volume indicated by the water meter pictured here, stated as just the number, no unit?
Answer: 86998.8
